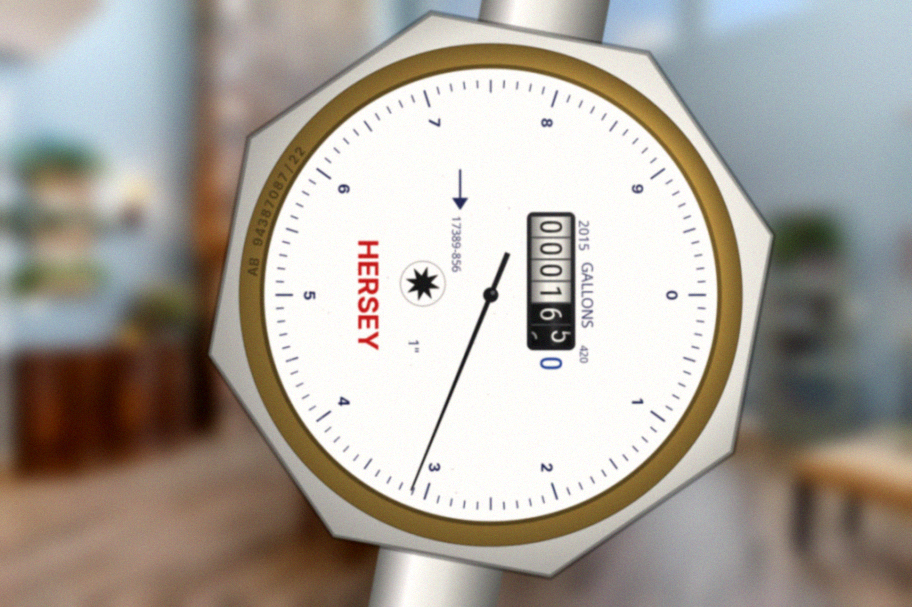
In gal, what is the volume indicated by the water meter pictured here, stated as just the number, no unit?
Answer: 1653.1
